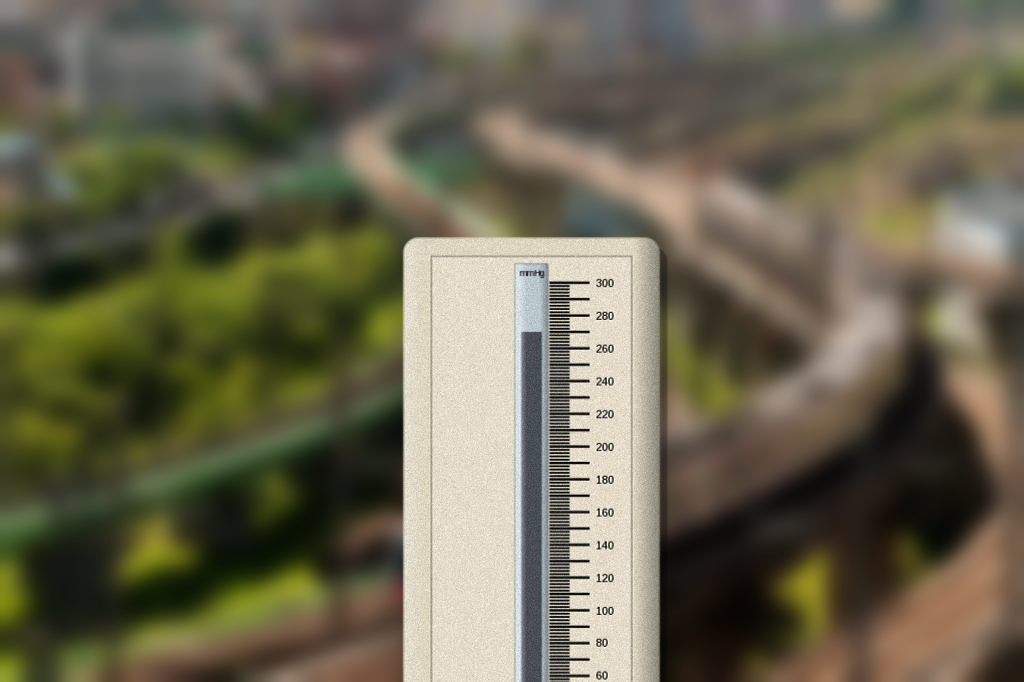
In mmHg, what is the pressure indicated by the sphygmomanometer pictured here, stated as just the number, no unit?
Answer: 270
